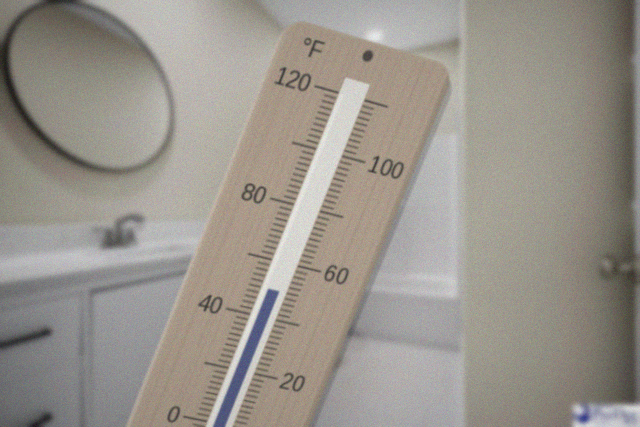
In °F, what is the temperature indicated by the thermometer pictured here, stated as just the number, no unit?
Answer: 50
